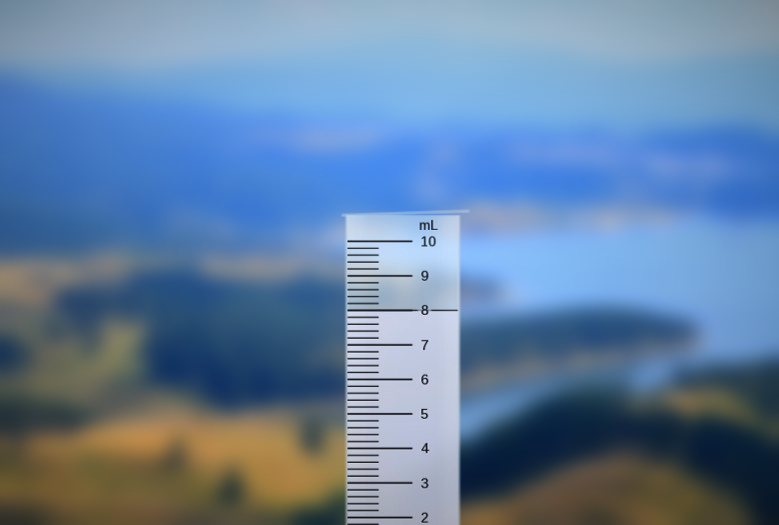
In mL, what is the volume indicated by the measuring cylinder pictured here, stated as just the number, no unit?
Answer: 8
